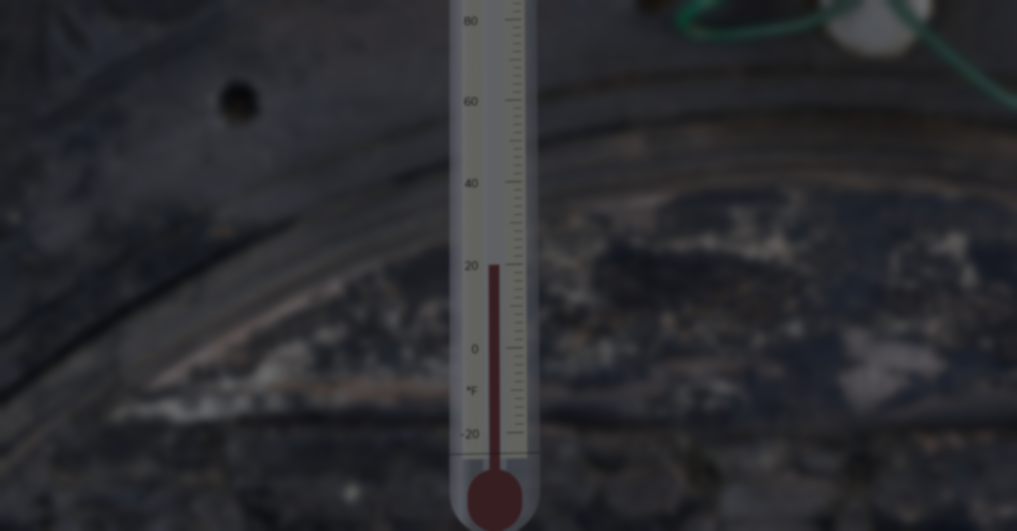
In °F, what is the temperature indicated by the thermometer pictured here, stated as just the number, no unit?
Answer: 20
